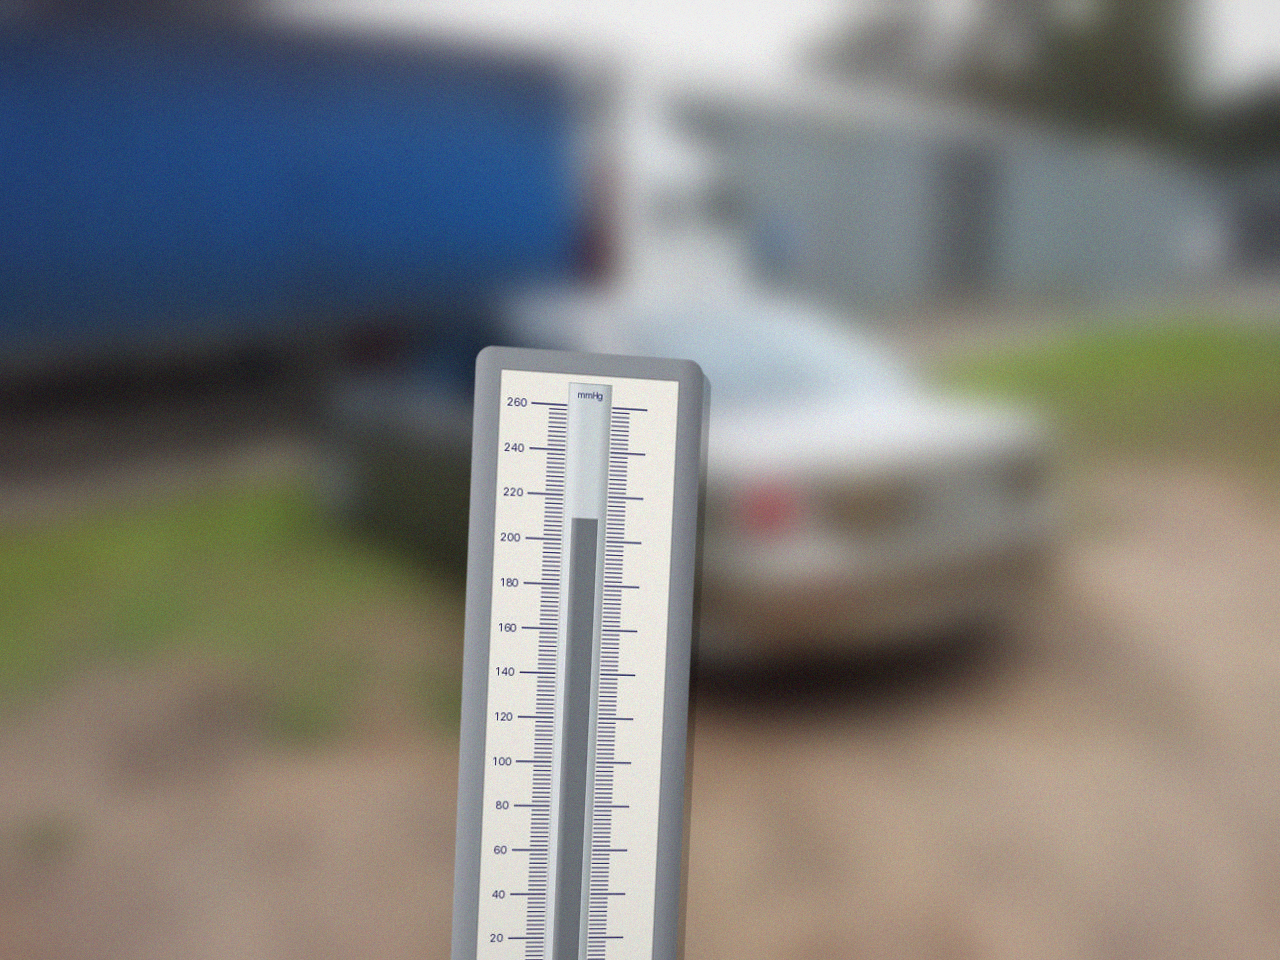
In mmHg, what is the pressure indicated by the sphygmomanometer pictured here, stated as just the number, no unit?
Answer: 210
